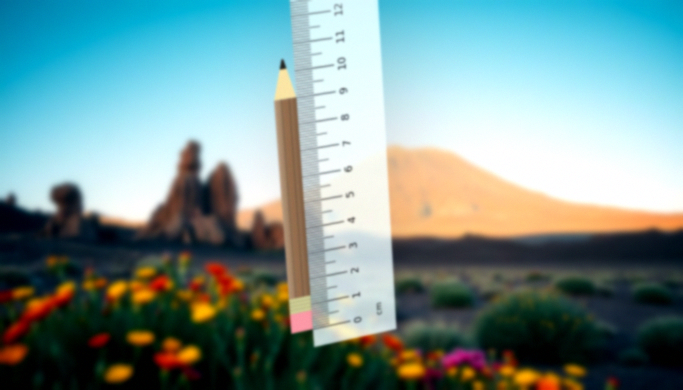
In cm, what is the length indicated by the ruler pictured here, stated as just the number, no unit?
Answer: 10.5
